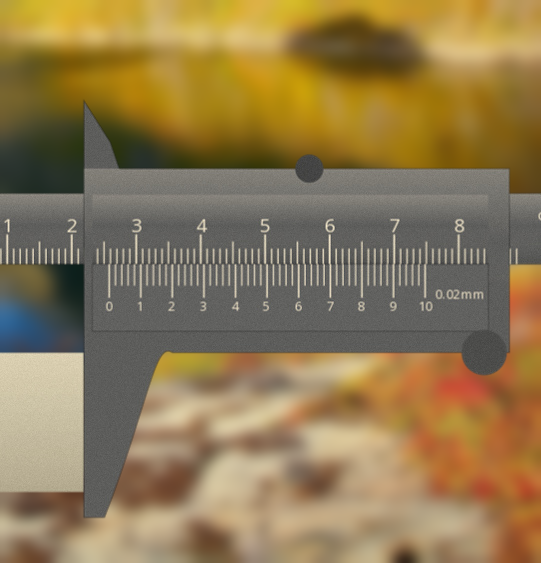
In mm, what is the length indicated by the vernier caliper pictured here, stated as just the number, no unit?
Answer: 25.8
